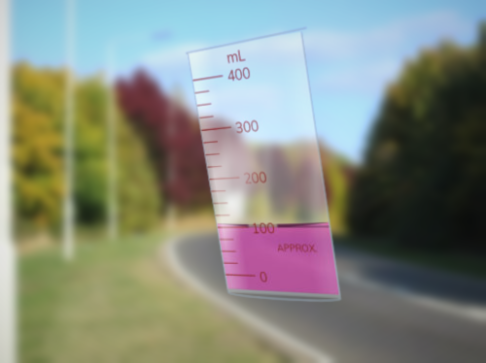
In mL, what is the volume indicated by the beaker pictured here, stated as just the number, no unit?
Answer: 100
